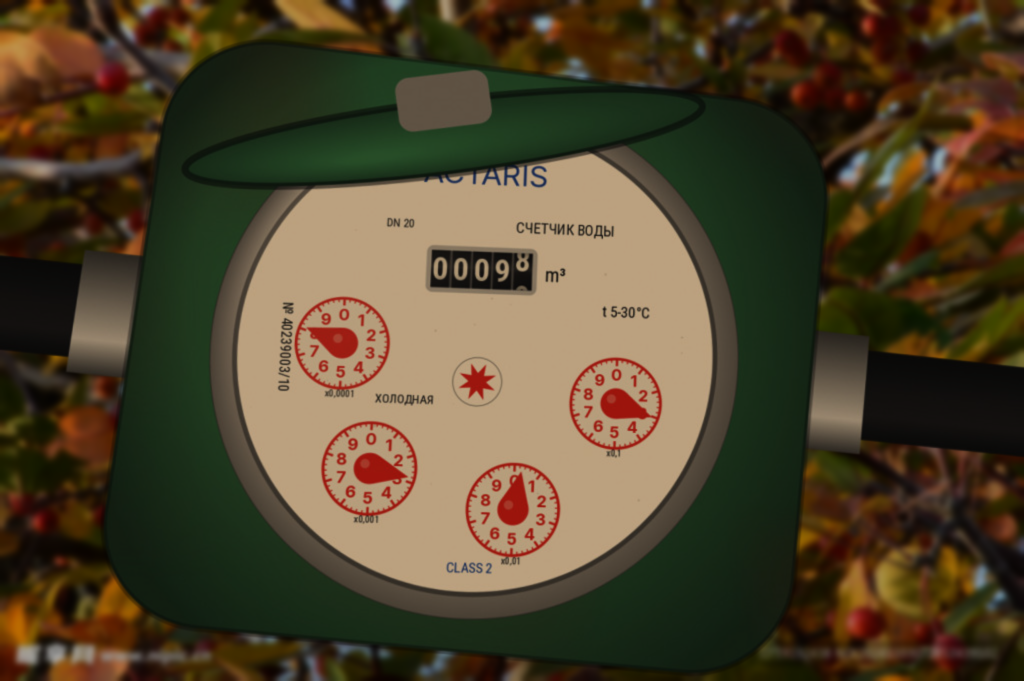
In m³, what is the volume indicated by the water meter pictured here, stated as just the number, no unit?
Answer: 98.3028
